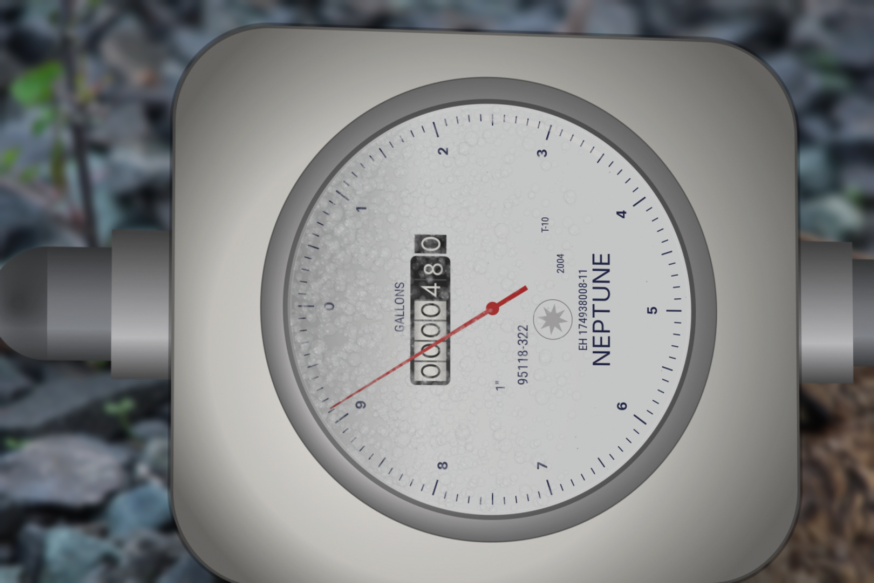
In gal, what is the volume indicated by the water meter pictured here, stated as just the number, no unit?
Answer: 479.1
